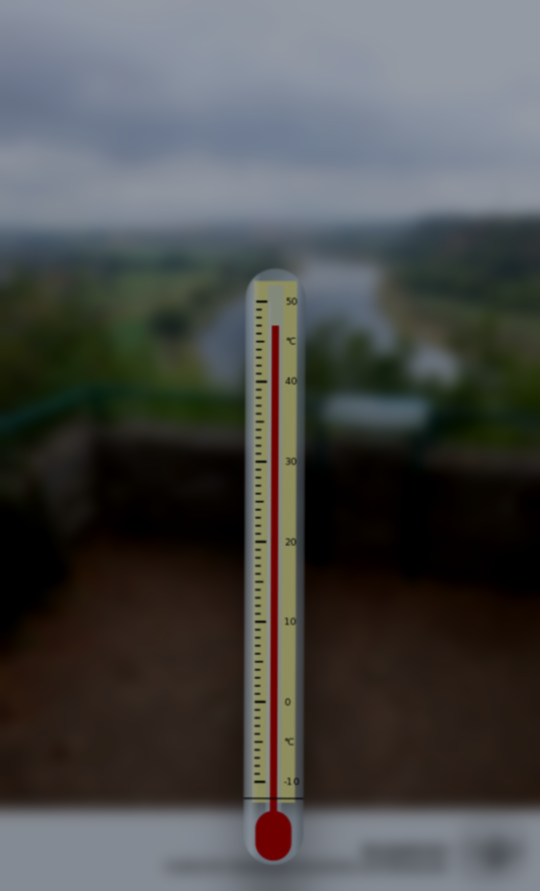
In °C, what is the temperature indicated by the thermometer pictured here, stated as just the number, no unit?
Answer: 47
